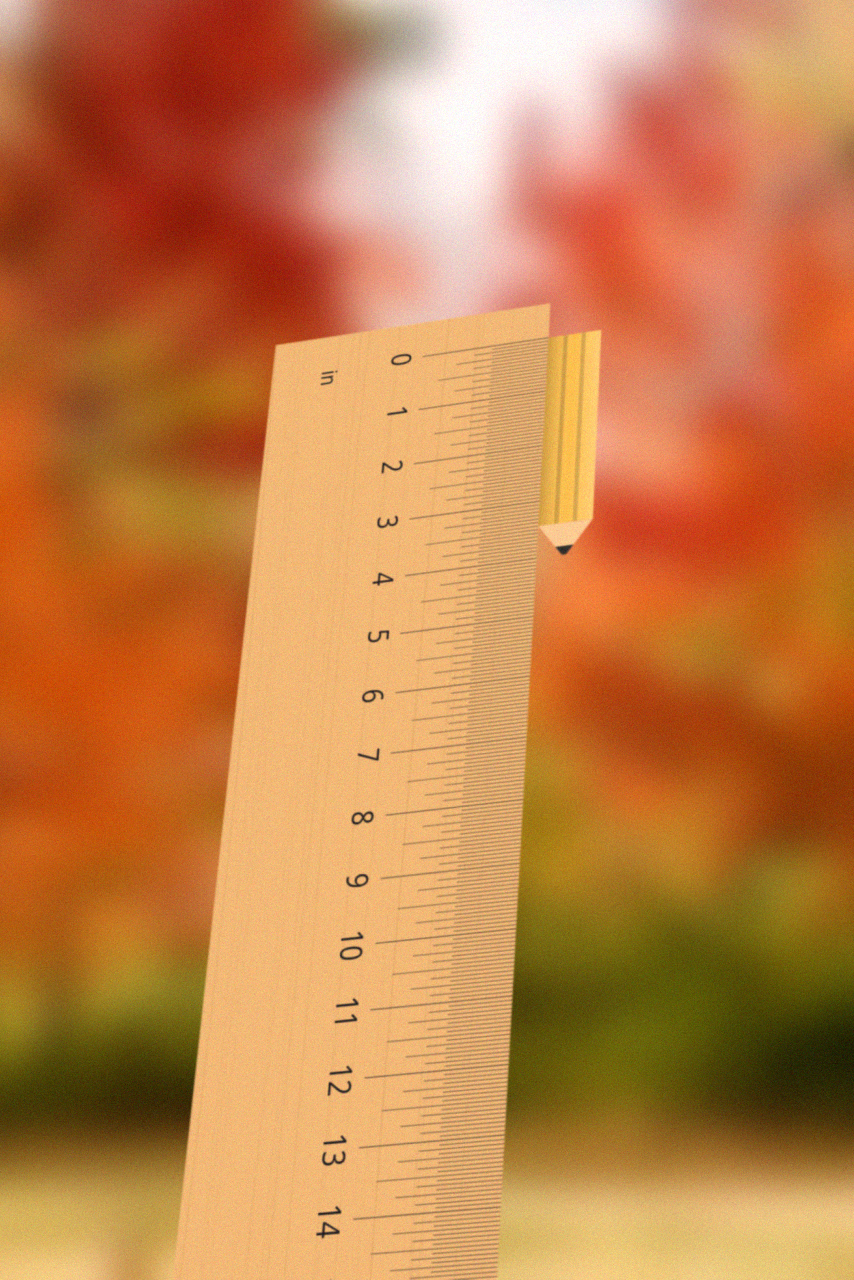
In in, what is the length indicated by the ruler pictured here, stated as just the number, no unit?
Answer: 4
